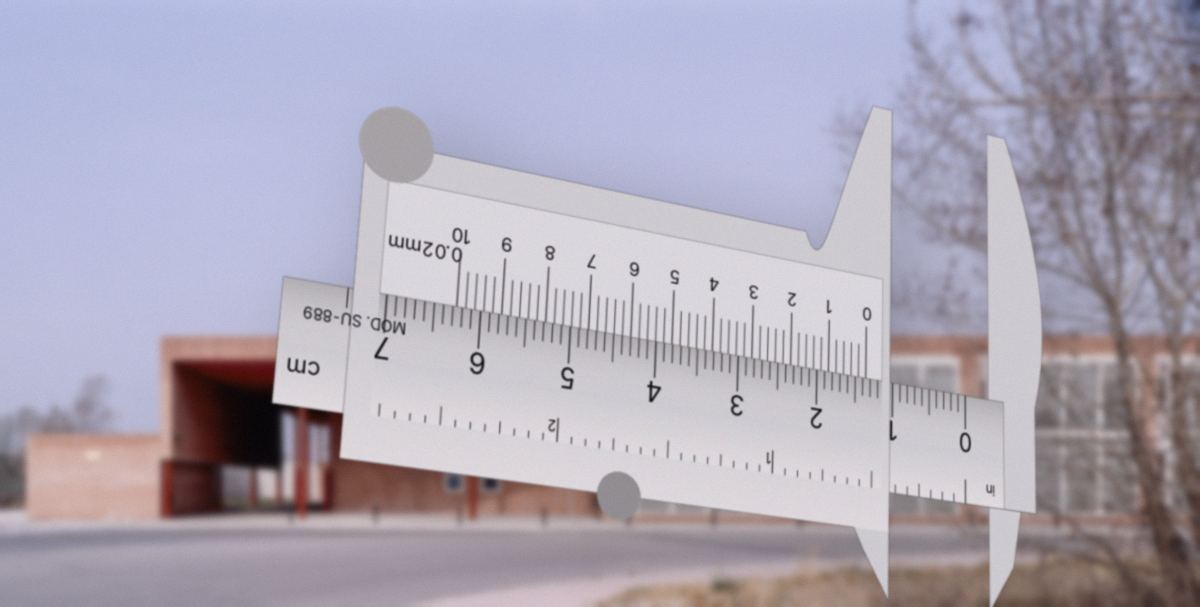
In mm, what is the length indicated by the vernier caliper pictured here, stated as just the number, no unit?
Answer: 13.6
